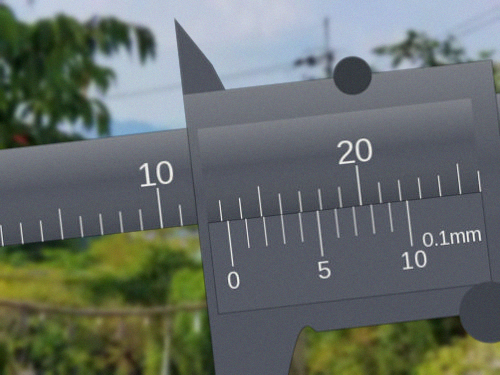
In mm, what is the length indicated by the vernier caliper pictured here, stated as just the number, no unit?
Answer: 13.3
